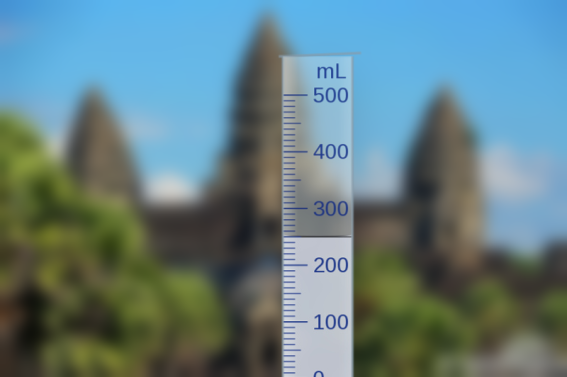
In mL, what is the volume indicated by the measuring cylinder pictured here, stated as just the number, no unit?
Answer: 250
